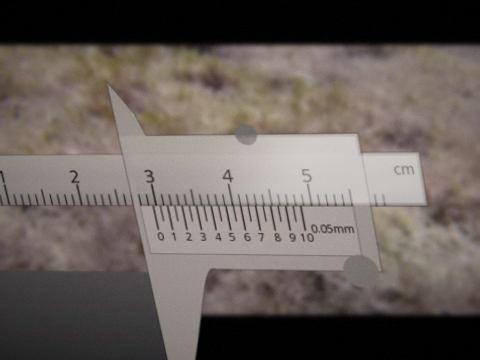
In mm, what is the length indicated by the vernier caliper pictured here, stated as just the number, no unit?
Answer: 29.6
